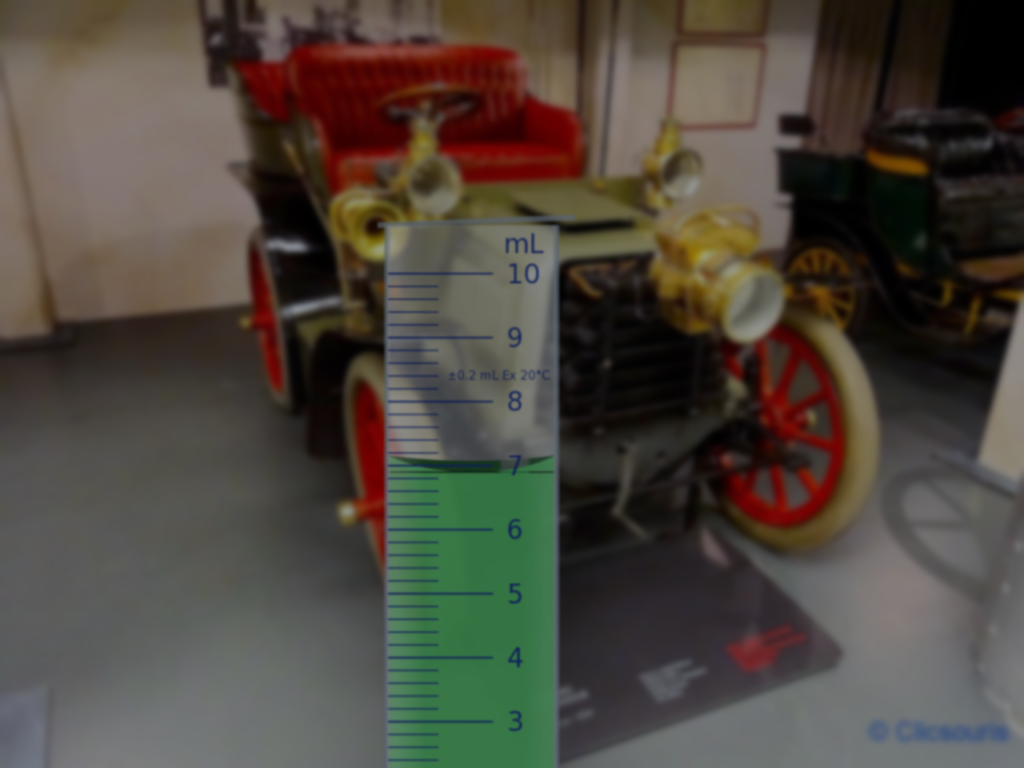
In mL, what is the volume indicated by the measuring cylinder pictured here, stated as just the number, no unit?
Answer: 6.9
